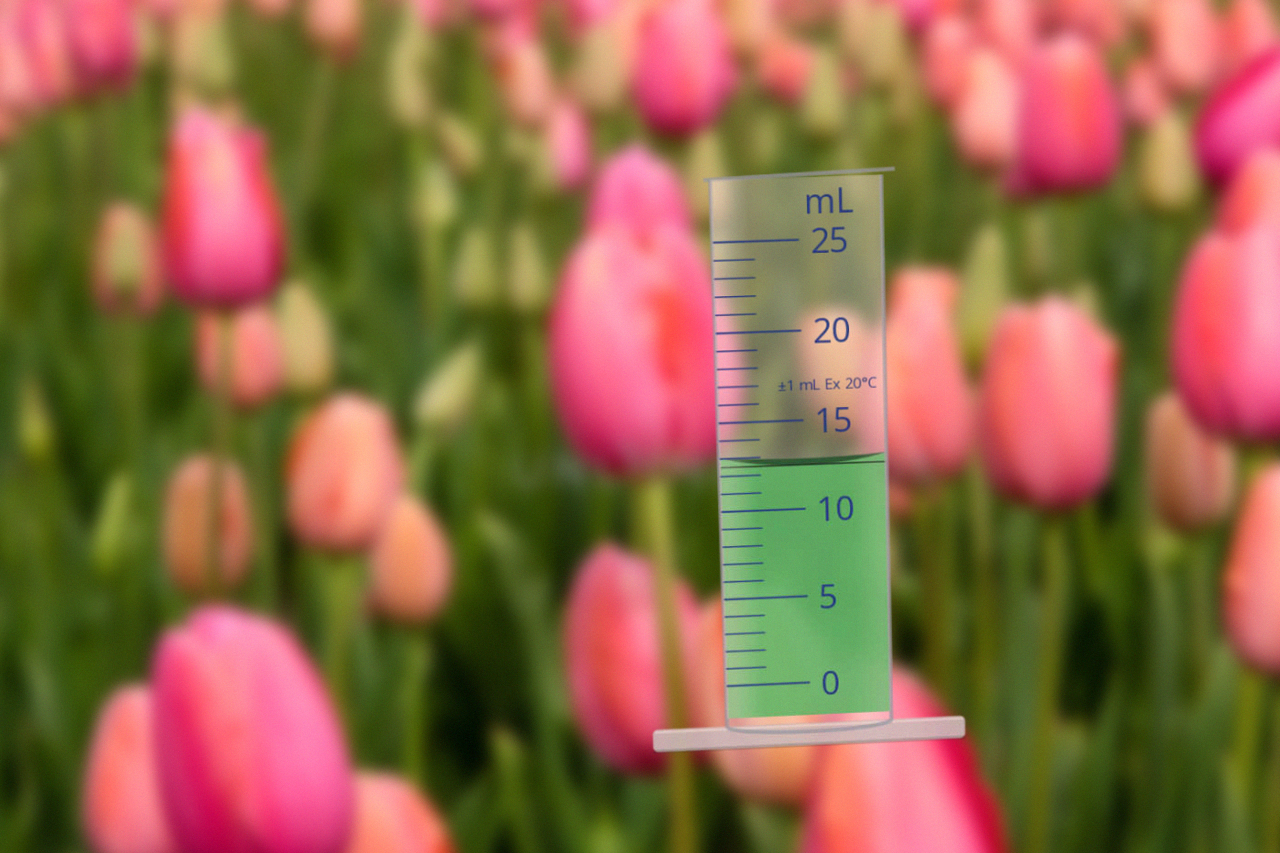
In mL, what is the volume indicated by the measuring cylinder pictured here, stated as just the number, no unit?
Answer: 12.5
